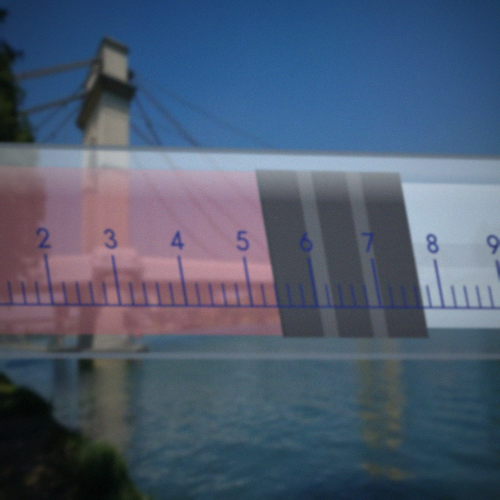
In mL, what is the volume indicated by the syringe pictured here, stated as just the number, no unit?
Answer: 5.4
